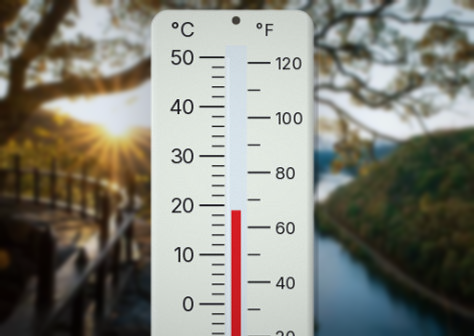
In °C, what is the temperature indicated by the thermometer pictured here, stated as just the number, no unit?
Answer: 19
